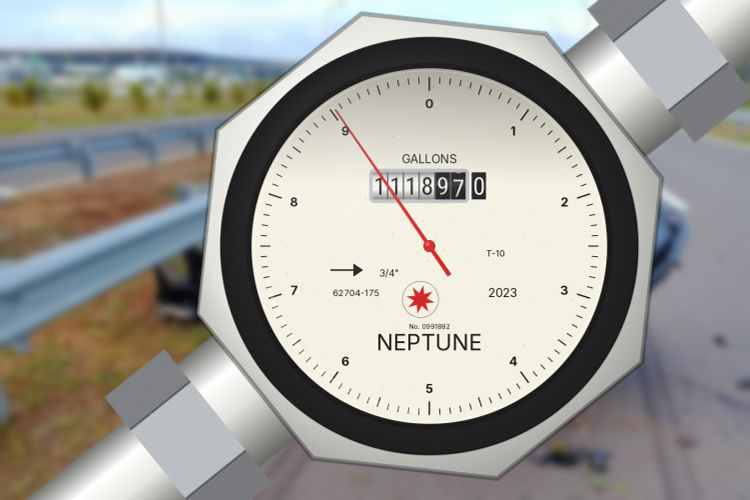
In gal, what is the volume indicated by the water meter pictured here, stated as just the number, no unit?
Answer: 1118969.0
